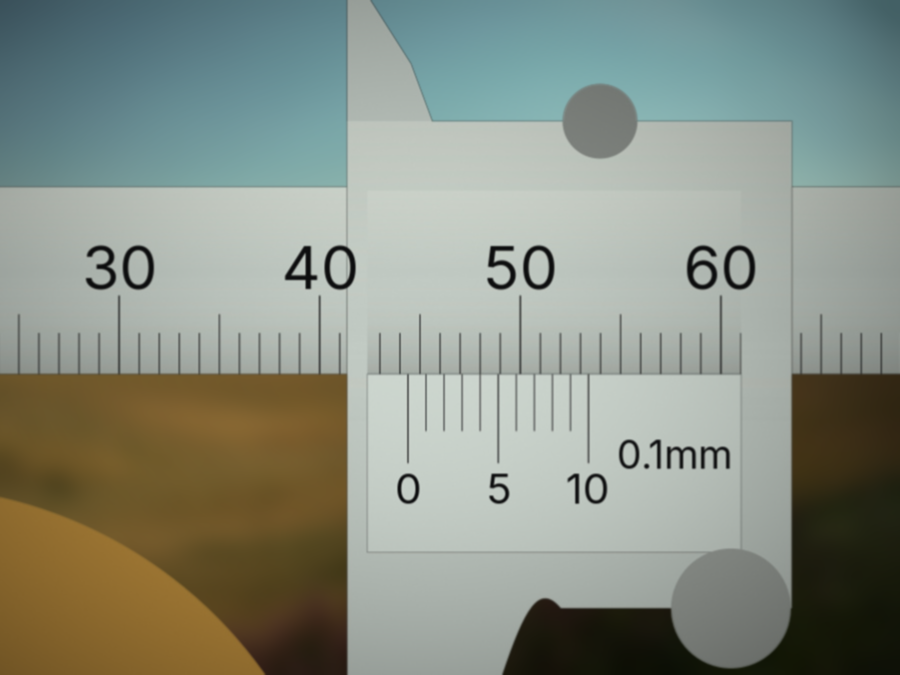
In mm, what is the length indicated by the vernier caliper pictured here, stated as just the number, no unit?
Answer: 44.4
